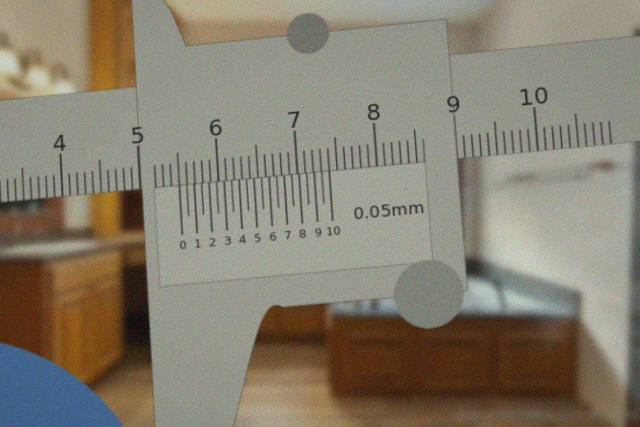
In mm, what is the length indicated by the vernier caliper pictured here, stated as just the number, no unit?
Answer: 55.0
